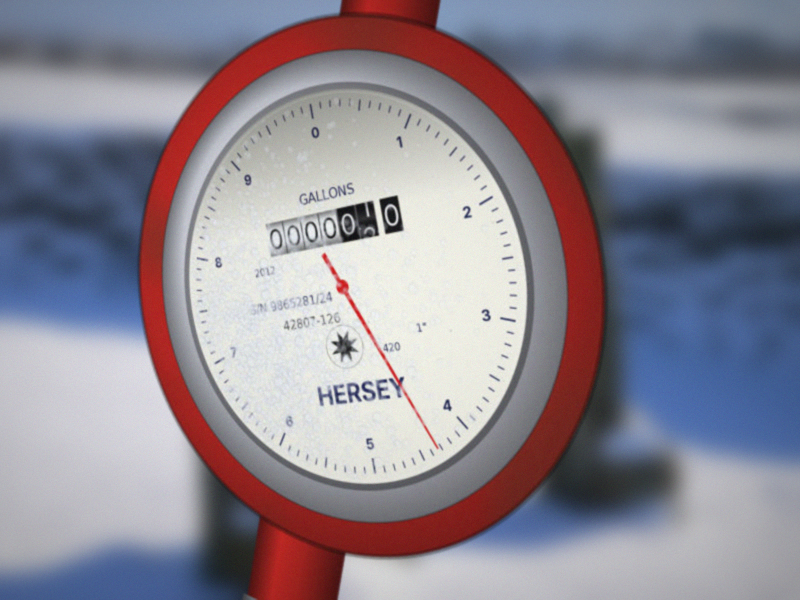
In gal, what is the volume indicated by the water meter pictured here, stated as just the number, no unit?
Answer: 14.3
